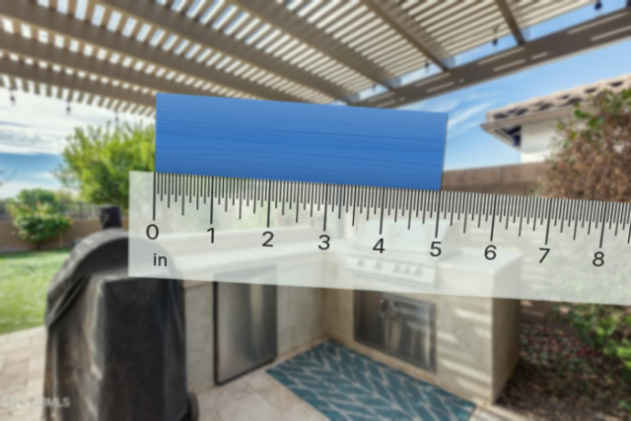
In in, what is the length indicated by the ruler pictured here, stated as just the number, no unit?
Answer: 5
